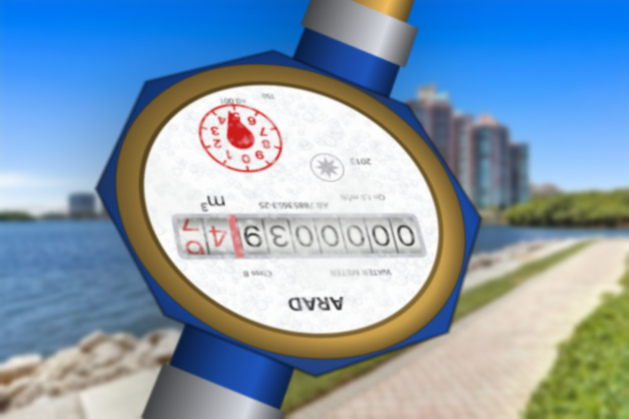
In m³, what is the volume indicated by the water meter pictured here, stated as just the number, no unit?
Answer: 39.464
